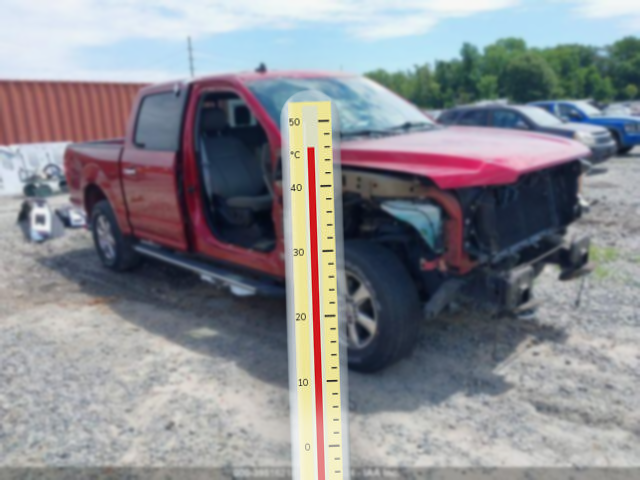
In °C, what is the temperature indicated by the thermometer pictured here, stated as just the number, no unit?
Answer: 46
